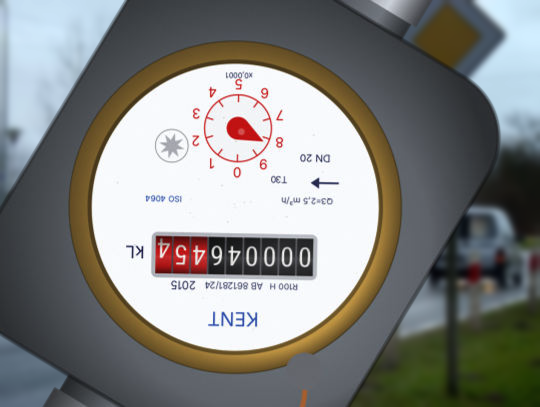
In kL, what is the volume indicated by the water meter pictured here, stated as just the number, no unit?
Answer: 46.4538
